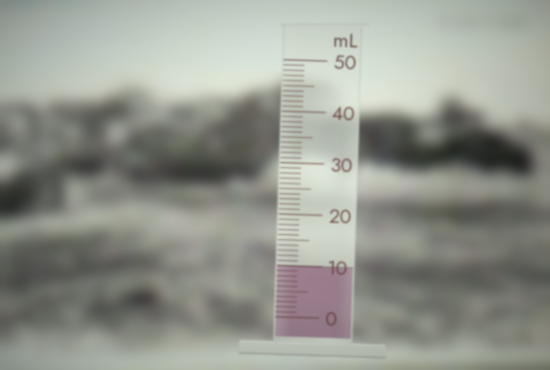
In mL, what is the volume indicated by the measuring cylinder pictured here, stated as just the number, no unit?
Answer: 10
